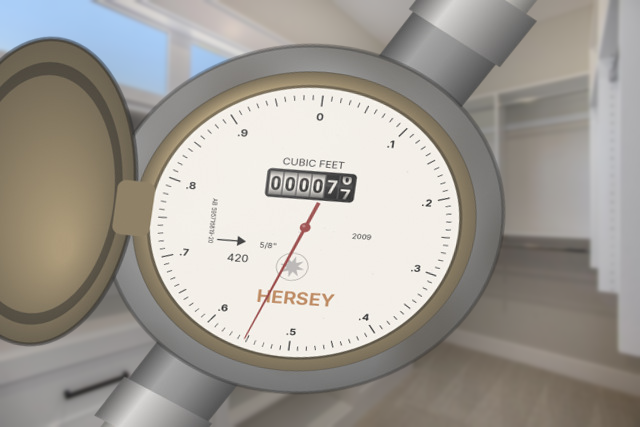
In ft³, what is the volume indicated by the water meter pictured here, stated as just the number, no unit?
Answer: 76.55
